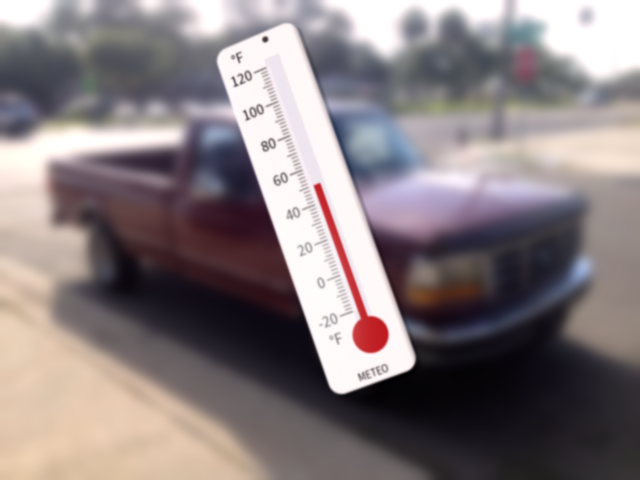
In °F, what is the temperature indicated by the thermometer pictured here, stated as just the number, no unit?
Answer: 50
